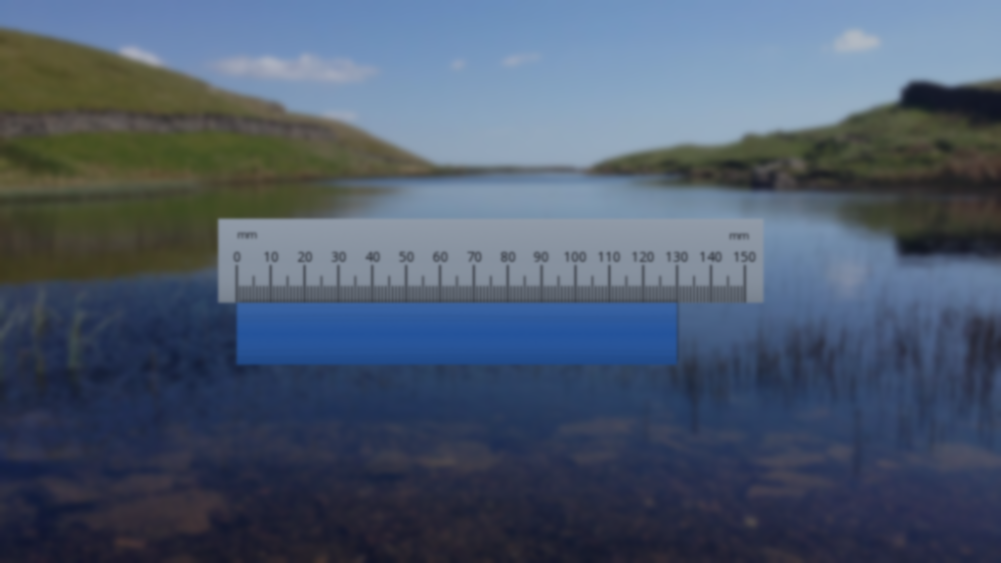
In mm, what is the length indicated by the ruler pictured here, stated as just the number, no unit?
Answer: 130
